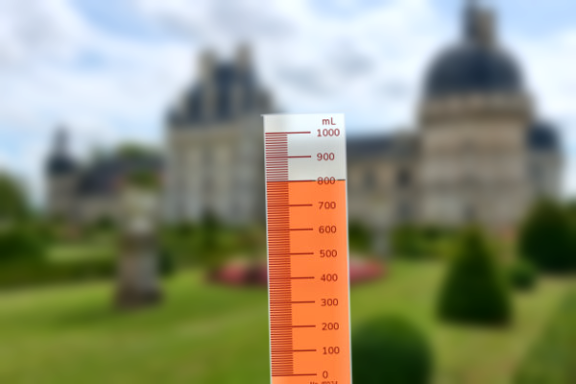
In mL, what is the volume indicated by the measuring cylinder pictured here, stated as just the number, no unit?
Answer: 800
